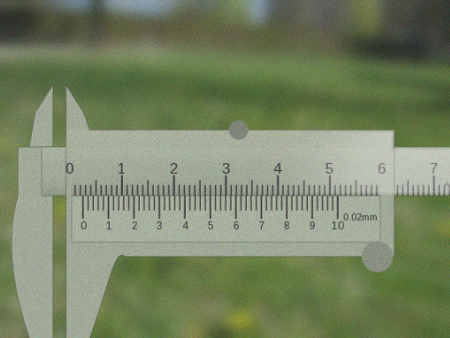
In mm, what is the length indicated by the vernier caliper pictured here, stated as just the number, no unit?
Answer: 2.5
